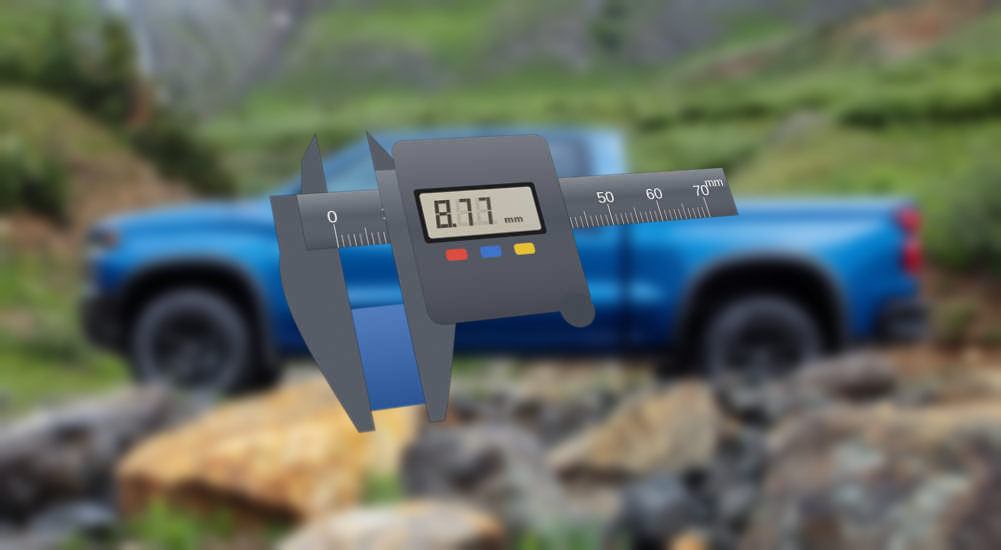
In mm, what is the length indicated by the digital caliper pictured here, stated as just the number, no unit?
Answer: 8.77
